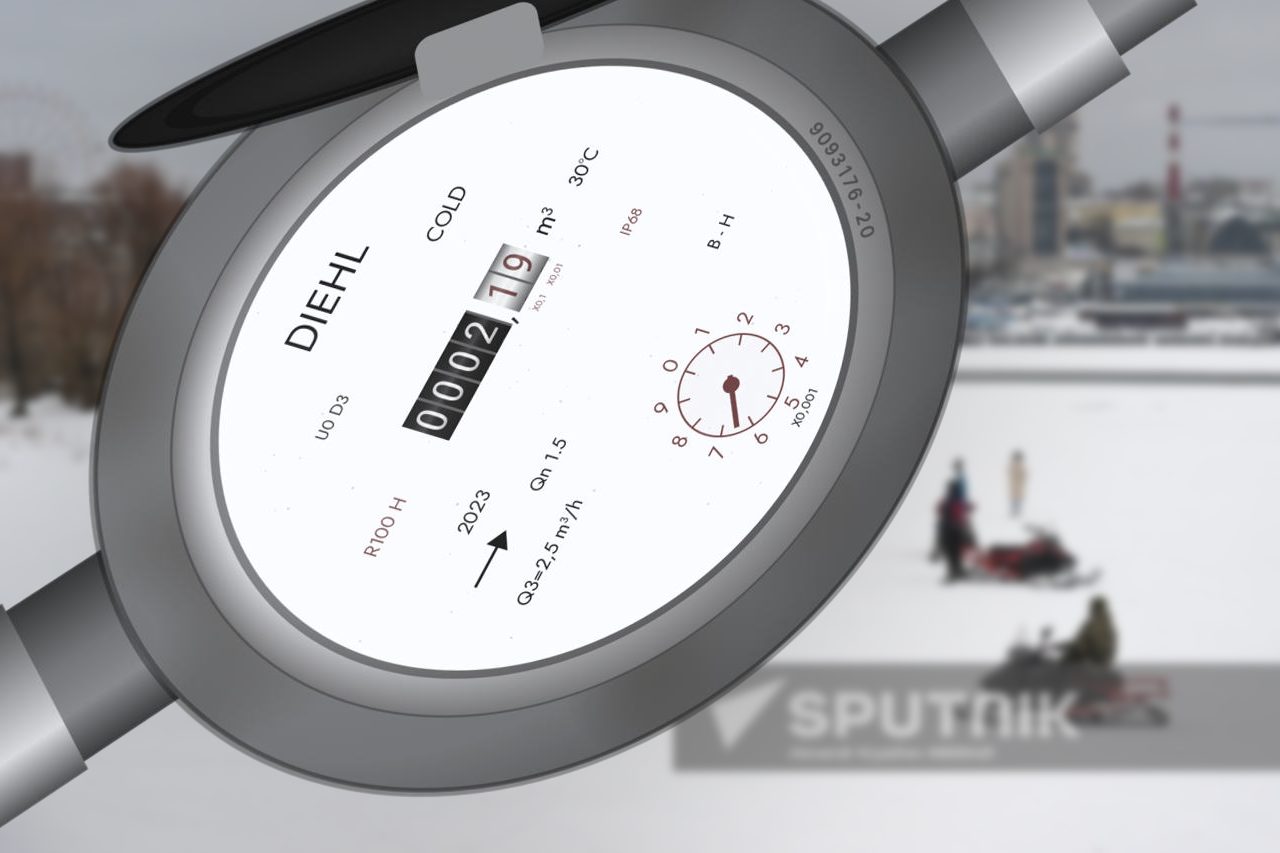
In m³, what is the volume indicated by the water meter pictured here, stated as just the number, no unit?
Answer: 2.196
